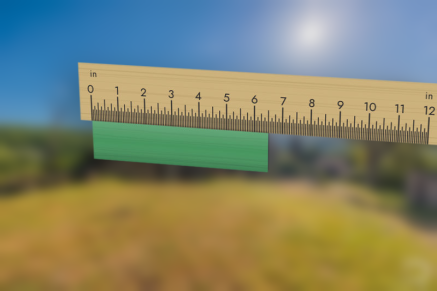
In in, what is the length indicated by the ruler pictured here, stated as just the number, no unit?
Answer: 6.5
